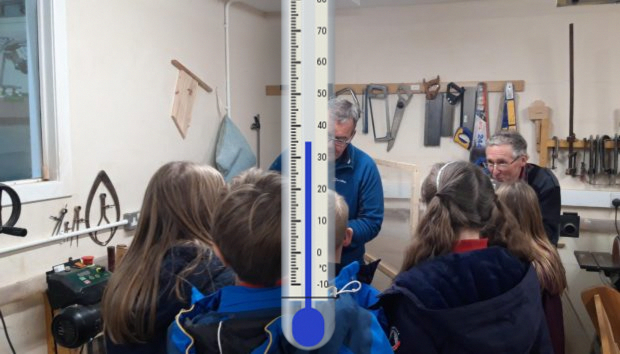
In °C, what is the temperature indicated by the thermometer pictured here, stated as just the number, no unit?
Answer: 35
